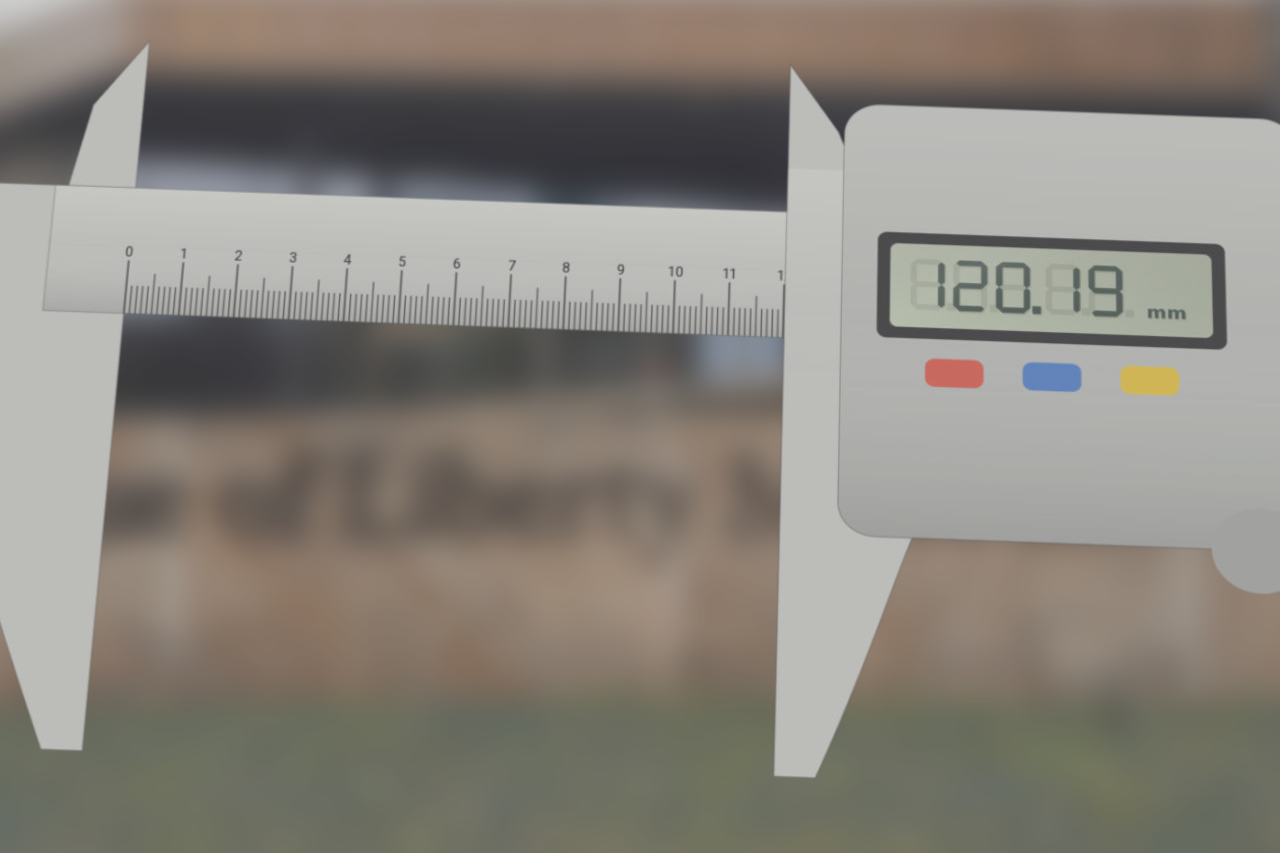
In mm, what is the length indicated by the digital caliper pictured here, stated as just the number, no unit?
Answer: 120.19
